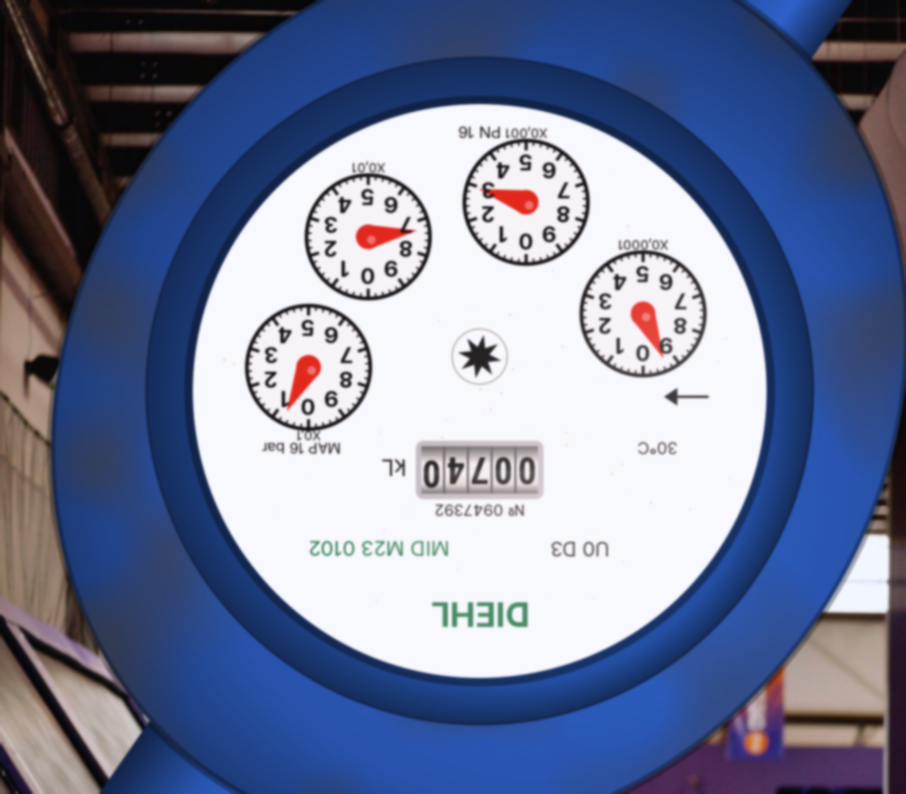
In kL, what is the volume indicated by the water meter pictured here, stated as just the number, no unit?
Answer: 740.0729
